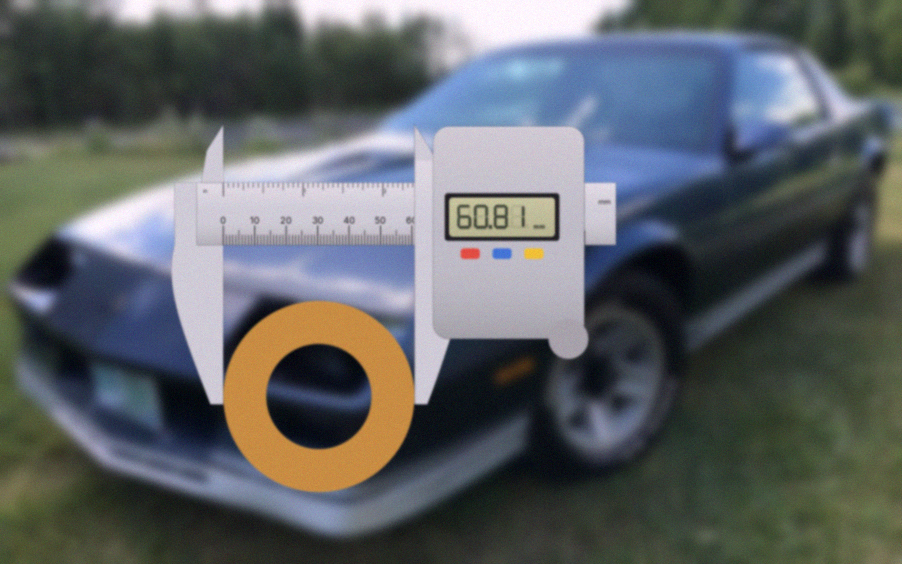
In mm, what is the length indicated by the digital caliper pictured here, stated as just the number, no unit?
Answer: 60.81
